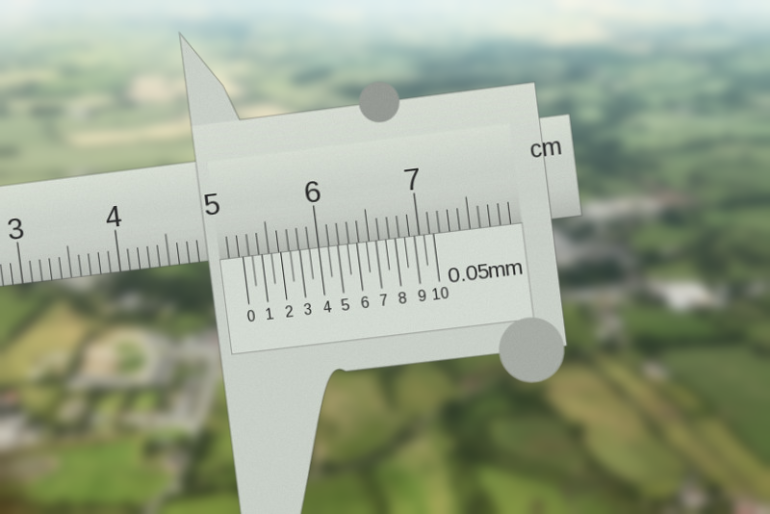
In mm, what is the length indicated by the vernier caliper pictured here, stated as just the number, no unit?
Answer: 52.4
